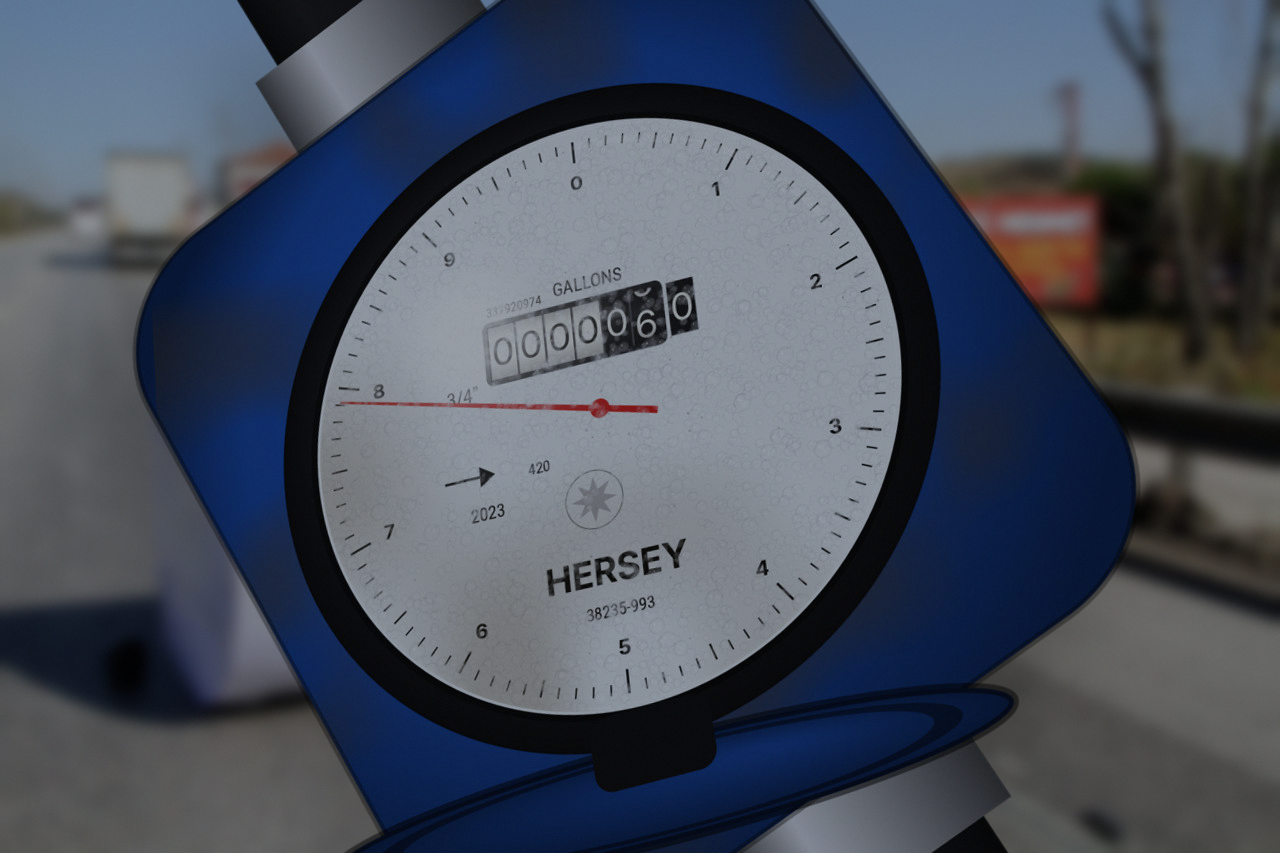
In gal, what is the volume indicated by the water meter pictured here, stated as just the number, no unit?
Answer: 57.9
